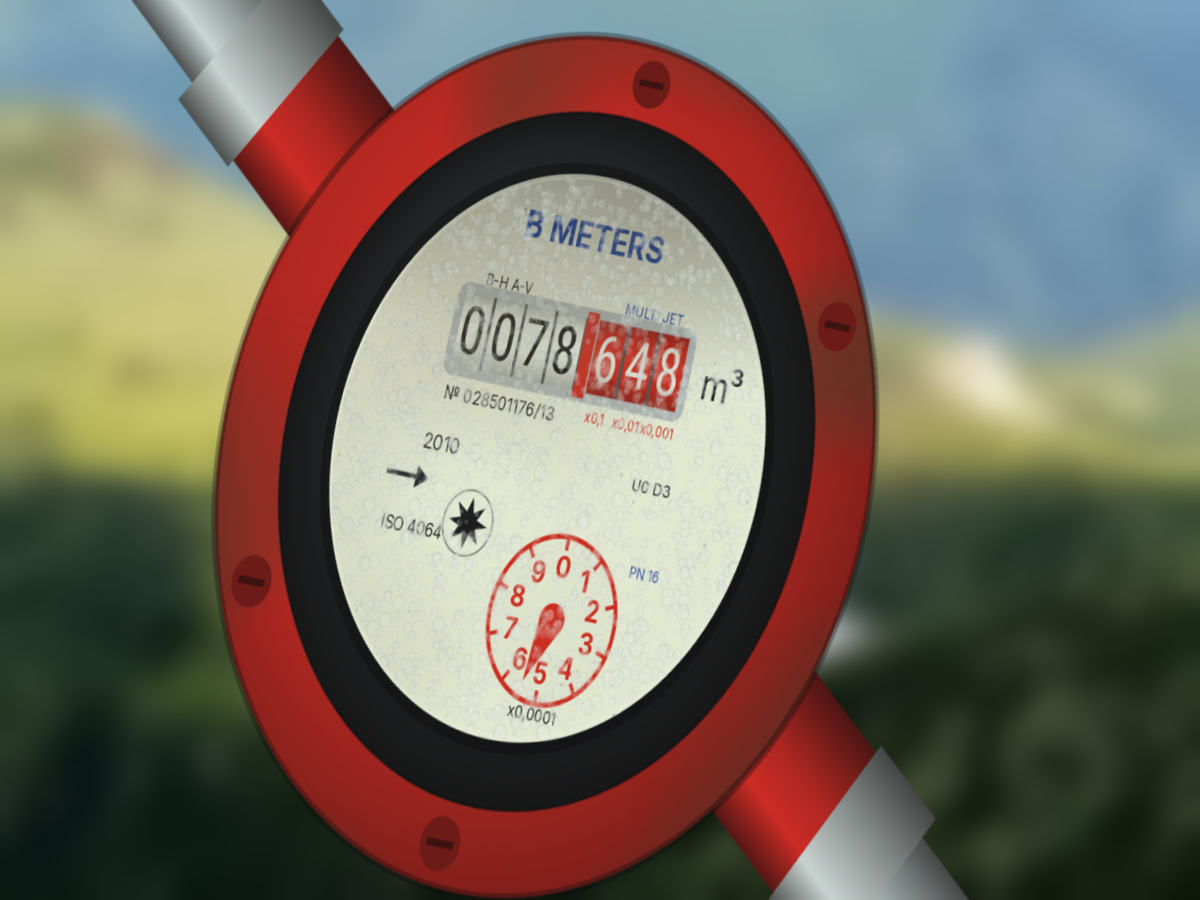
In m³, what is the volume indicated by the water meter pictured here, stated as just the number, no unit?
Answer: 78.6485
